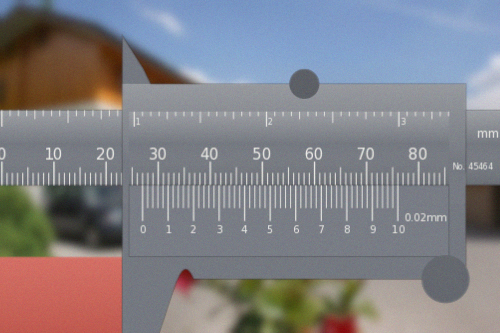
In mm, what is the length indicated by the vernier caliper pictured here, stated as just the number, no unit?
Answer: 27.0
